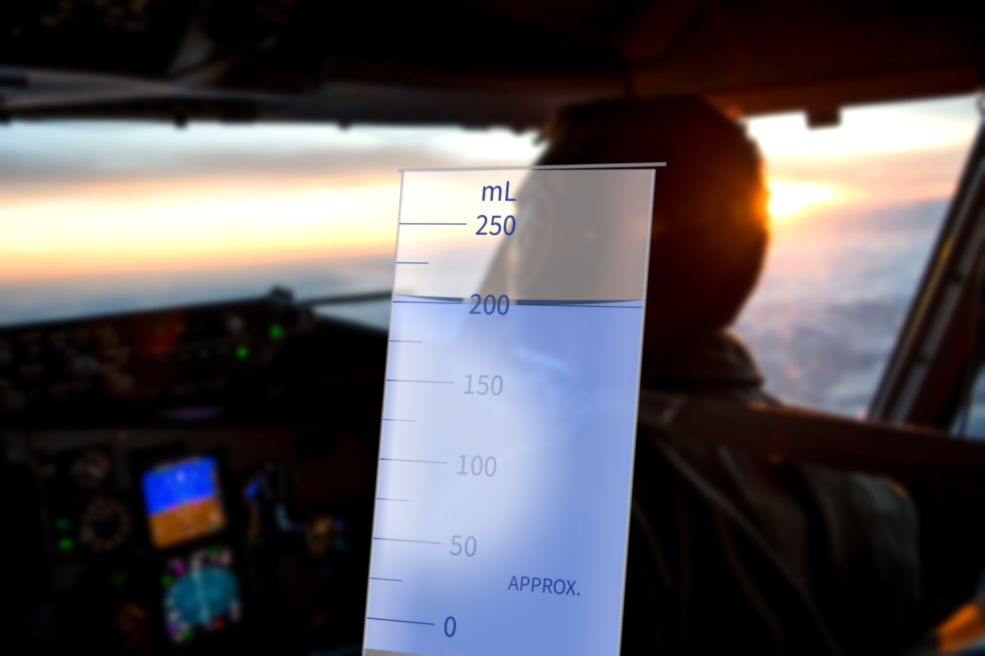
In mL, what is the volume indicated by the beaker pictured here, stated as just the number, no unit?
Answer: 200
